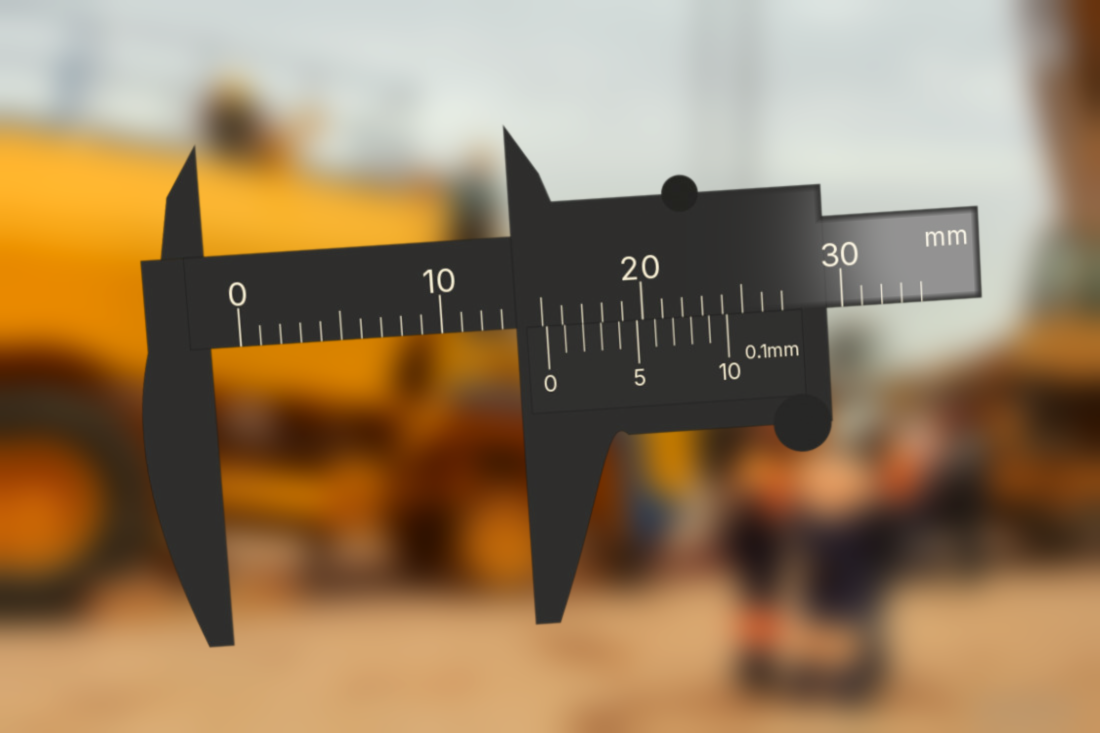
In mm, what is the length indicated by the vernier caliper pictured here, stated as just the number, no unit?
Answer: 15.2
